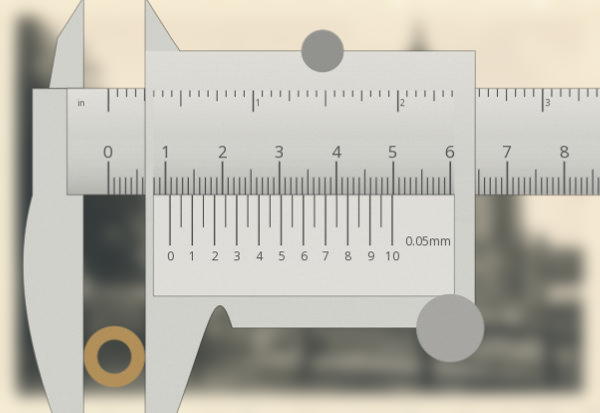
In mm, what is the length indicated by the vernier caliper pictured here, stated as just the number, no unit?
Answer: 10.8
